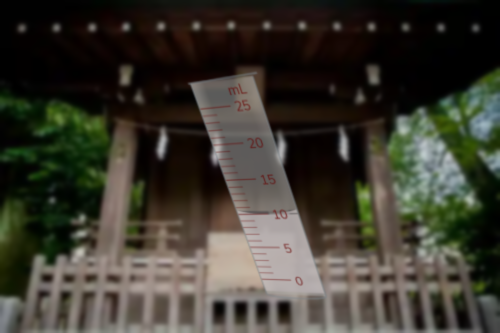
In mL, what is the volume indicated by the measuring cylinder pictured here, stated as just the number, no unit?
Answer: 10
